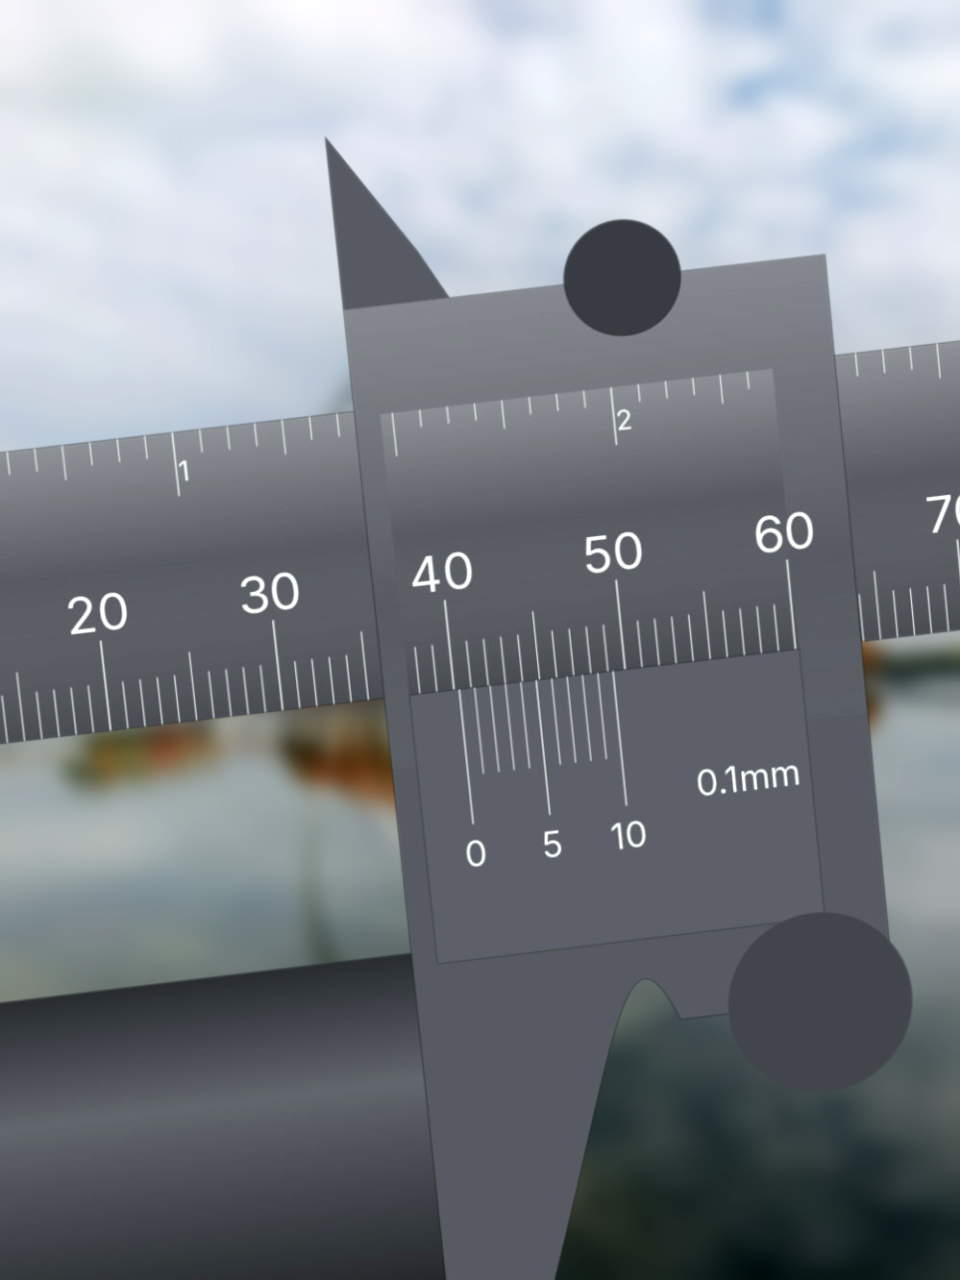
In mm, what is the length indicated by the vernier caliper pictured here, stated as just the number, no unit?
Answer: 40.3
